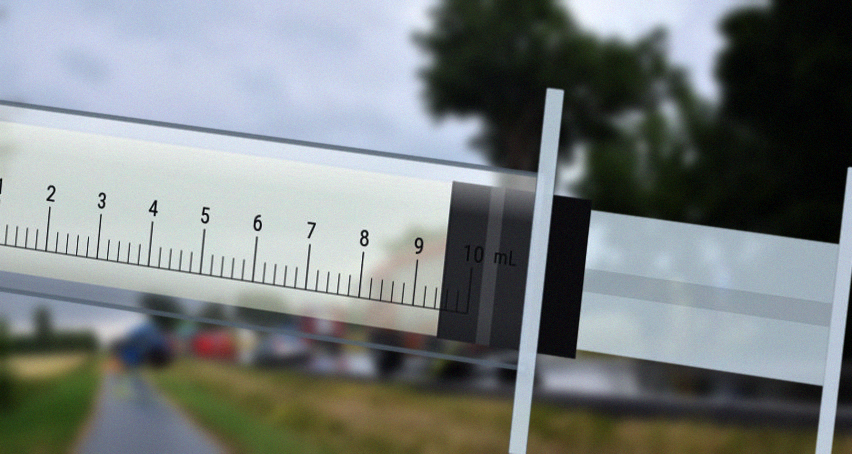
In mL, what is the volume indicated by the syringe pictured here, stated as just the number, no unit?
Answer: 9.5
